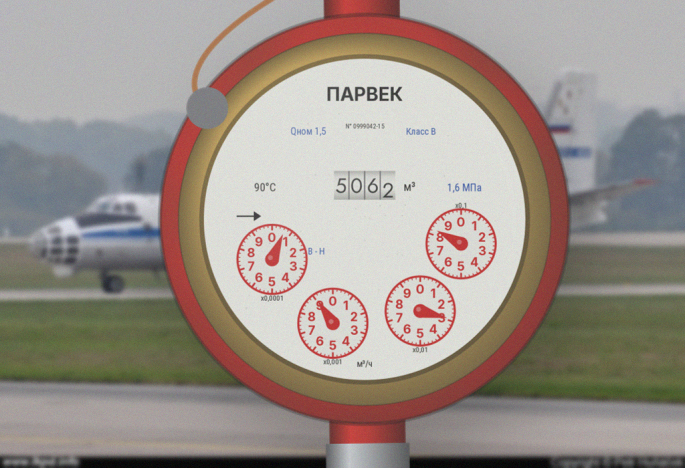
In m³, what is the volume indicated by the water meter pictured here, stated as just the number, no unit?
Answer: 5061.8290
